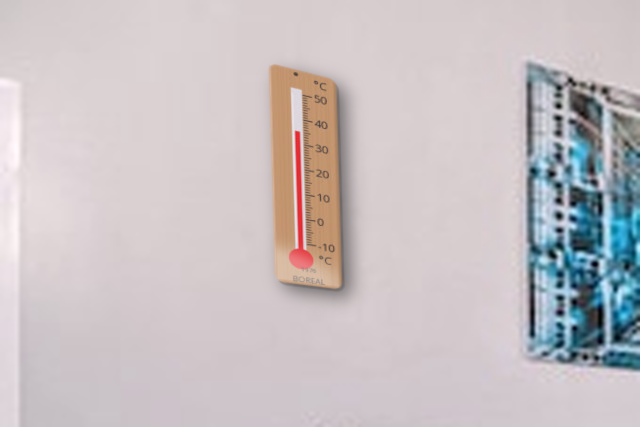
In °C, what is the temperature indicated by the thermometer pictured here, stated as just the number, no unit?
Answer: 35
